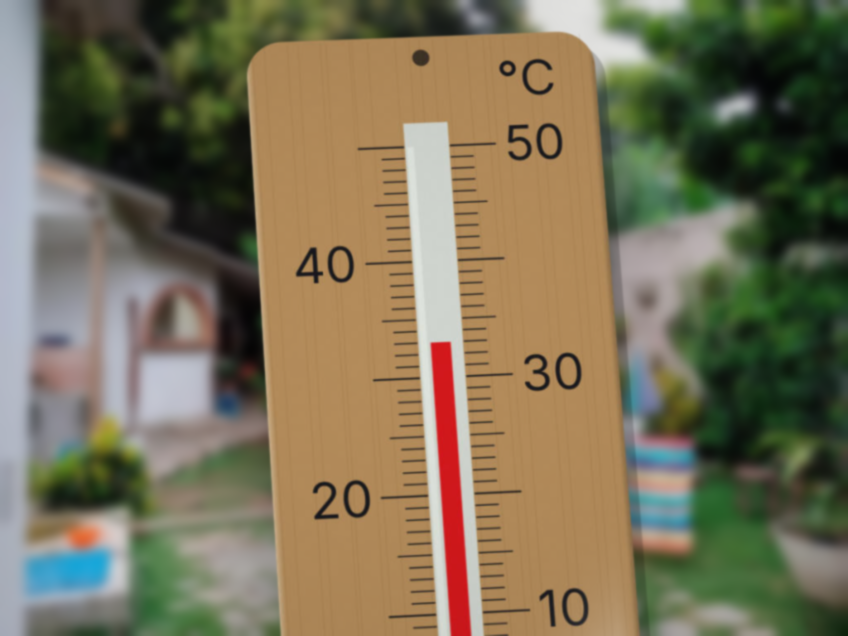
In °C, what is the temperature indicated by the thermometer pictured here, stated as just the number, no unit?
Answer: 33
